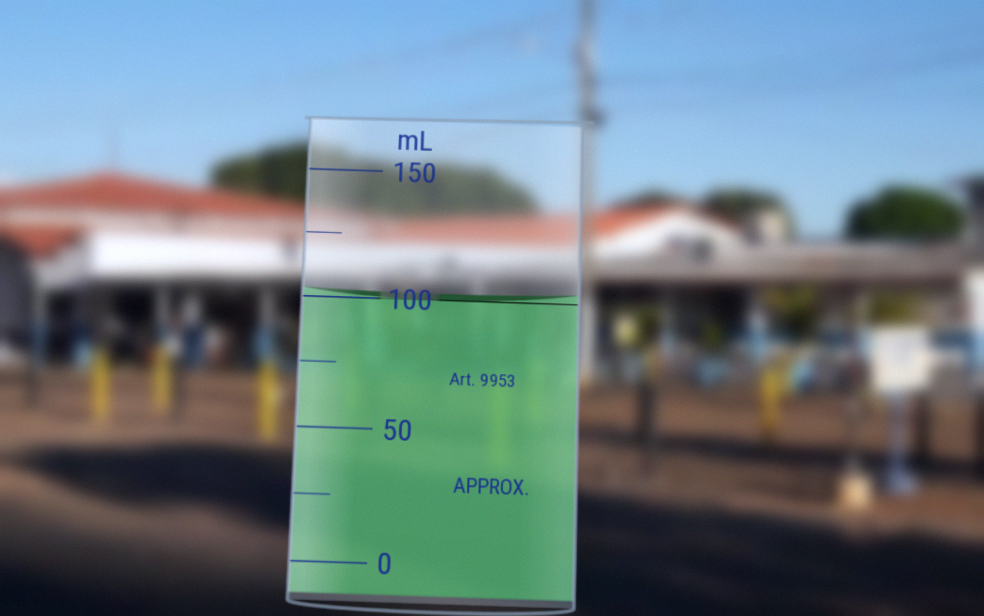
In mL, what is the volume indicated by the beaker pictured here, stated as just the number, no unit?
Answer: 100
